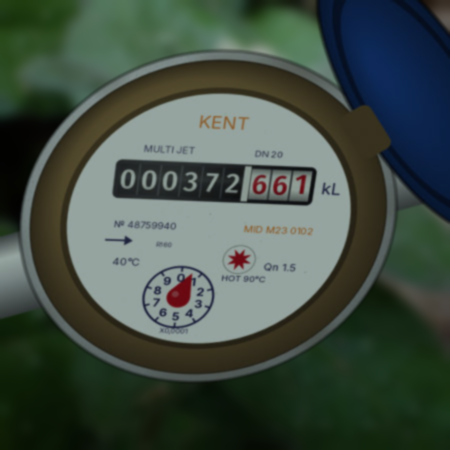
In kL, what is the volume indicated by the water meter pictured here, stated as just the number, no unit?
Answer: 372.6610
